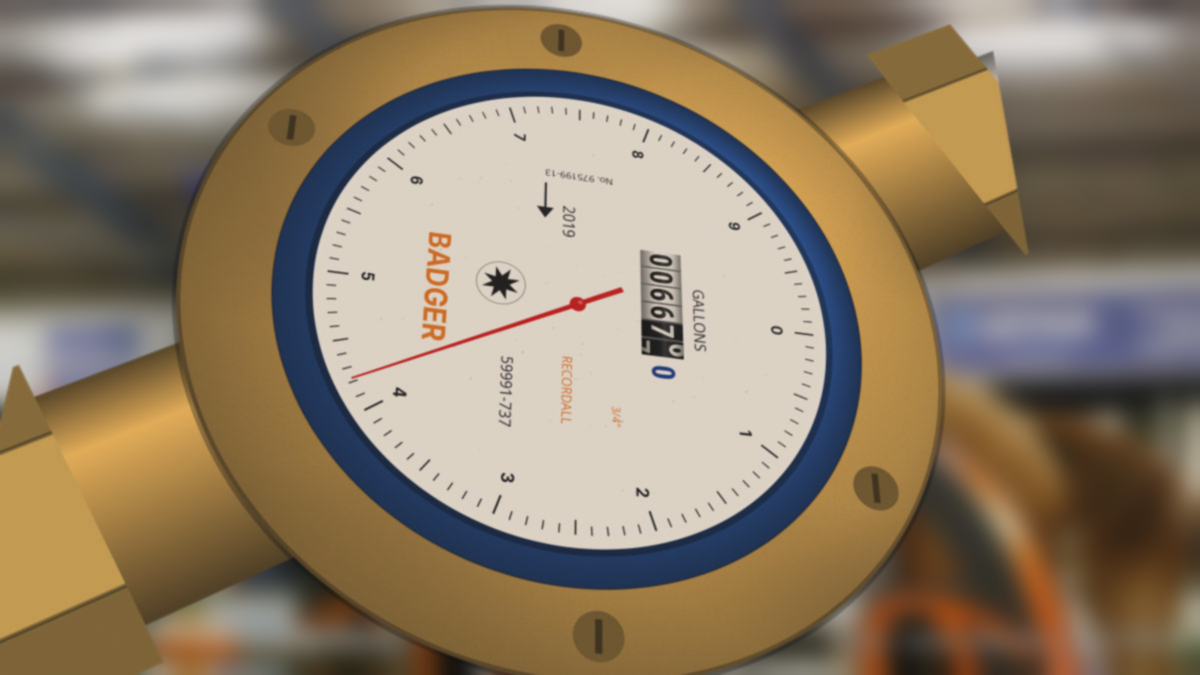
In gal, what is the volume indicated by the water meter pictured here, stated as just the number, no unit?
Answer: 66764.2
